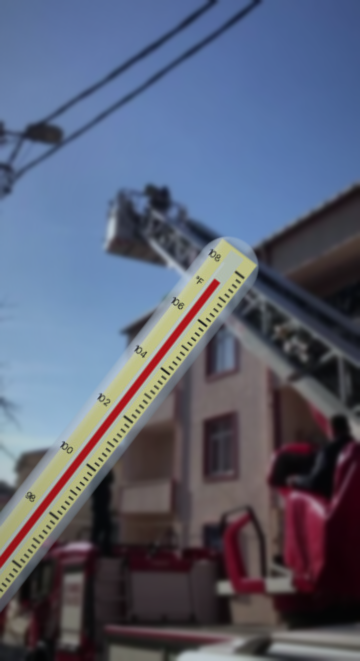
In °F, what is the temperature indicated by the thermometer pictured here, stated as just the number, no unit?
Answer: 107.4
